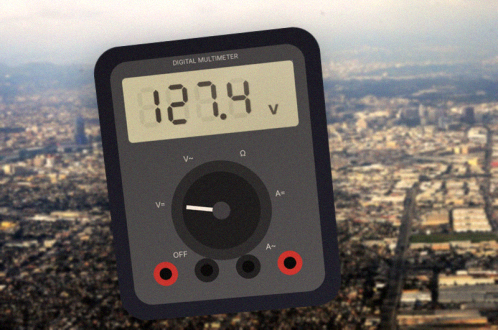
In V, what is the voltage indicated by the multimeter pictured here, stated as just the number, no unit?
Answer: 127.4
